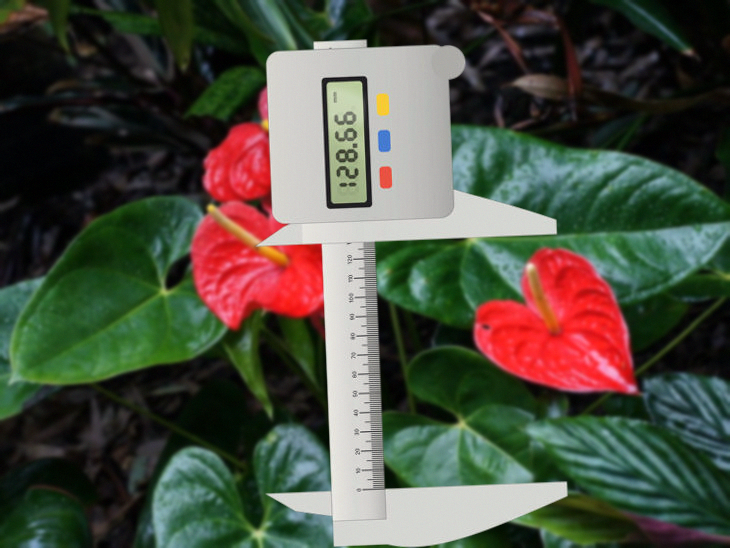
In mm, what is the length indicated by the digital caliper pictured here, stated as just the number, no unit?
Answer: 128.66
